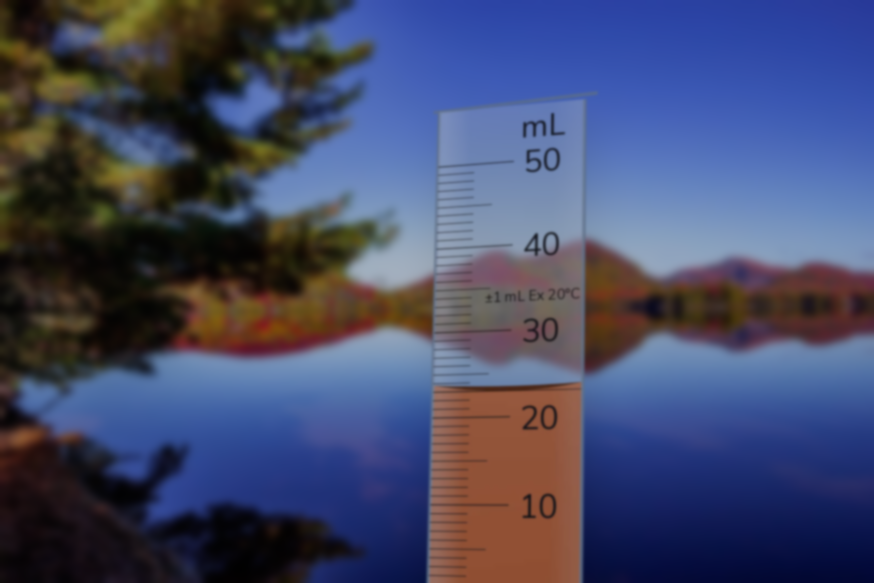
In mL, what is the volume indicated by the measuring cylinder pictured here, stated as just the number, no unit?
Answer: 23
